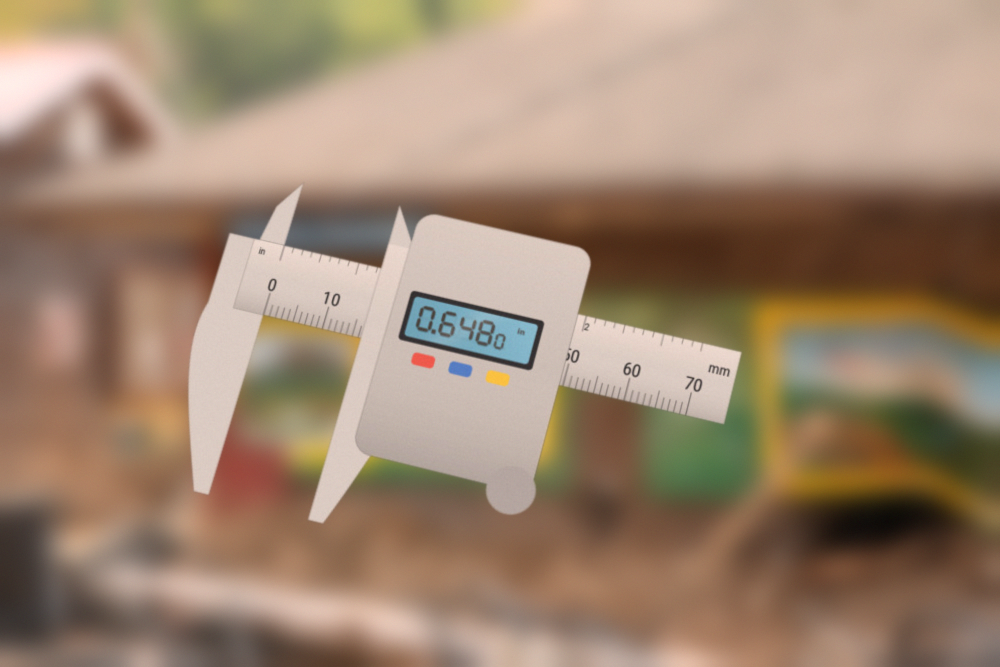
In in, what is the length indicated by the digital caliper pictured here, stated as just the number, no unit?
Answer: 0.6480
